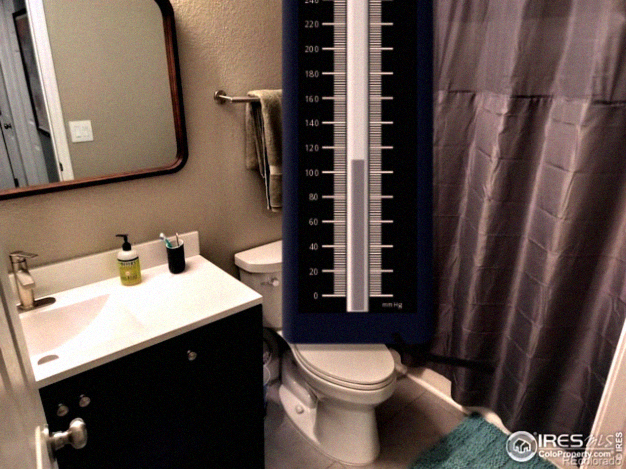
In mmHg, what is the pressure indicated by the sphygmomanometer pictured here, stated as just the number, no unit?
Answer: 110
